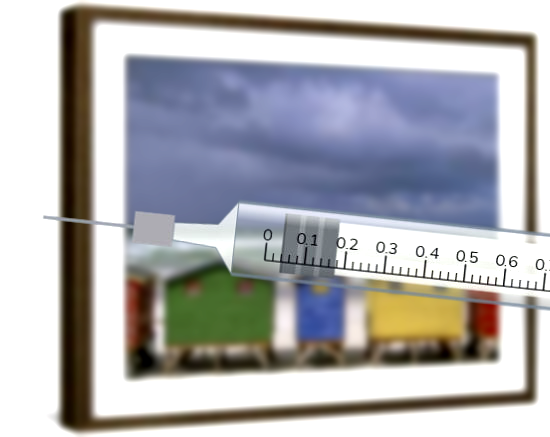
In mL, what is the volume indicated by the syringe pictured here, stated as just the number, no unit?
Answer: 0.04
